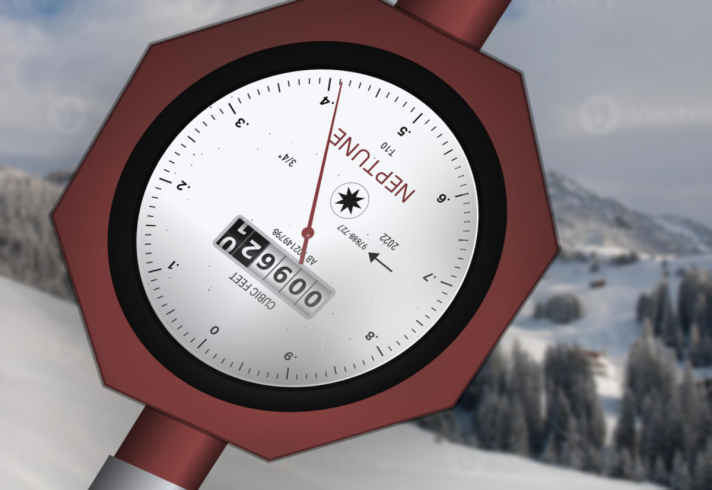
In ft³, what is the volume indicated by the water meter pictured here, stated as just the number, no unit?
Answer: 9620.41
